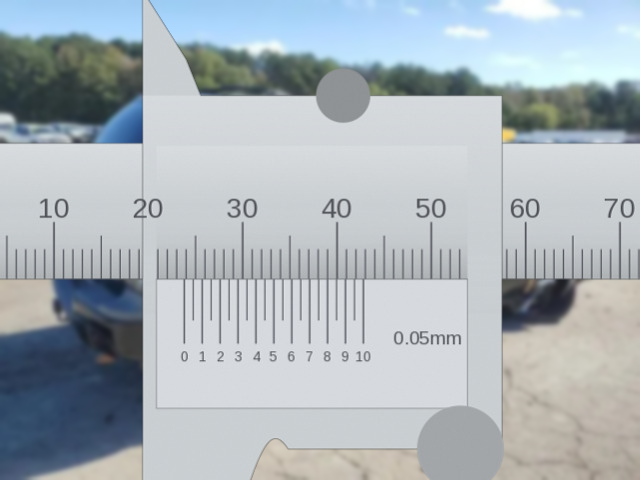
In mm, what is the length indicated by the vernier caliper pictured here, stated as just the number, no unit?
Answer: 23.8
